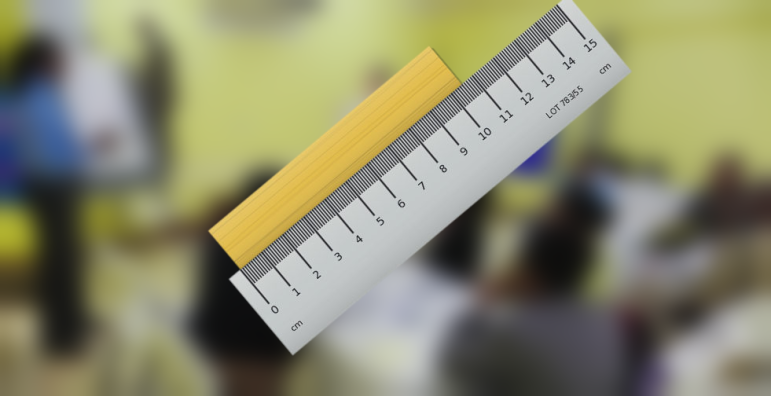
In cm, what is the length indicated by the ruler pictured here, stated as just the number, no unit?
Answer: 10.5
